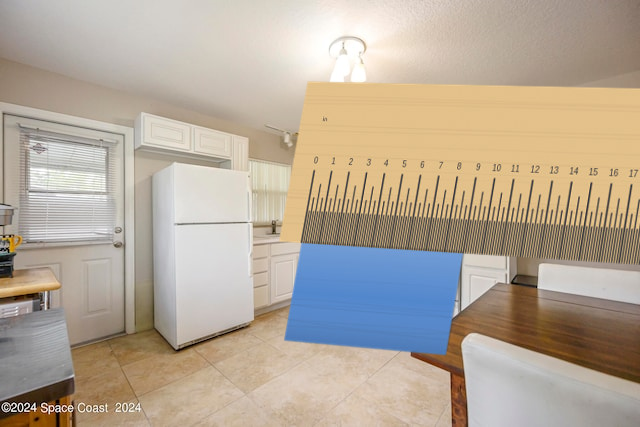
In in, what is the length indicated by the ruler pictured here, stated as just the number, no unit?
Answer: 9
